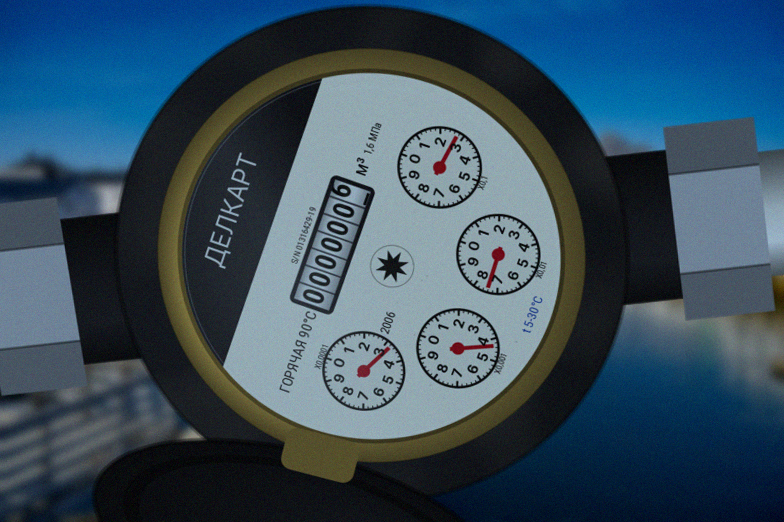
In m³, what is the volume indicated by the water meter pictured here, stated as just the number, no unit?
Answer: 6.2743
